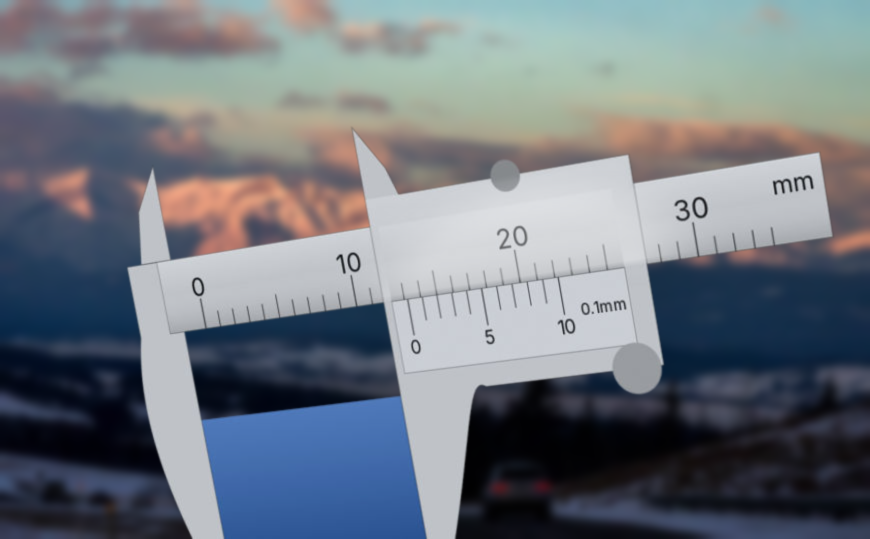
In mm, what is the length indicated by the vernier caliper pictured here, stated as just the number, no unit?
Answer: 13.2
